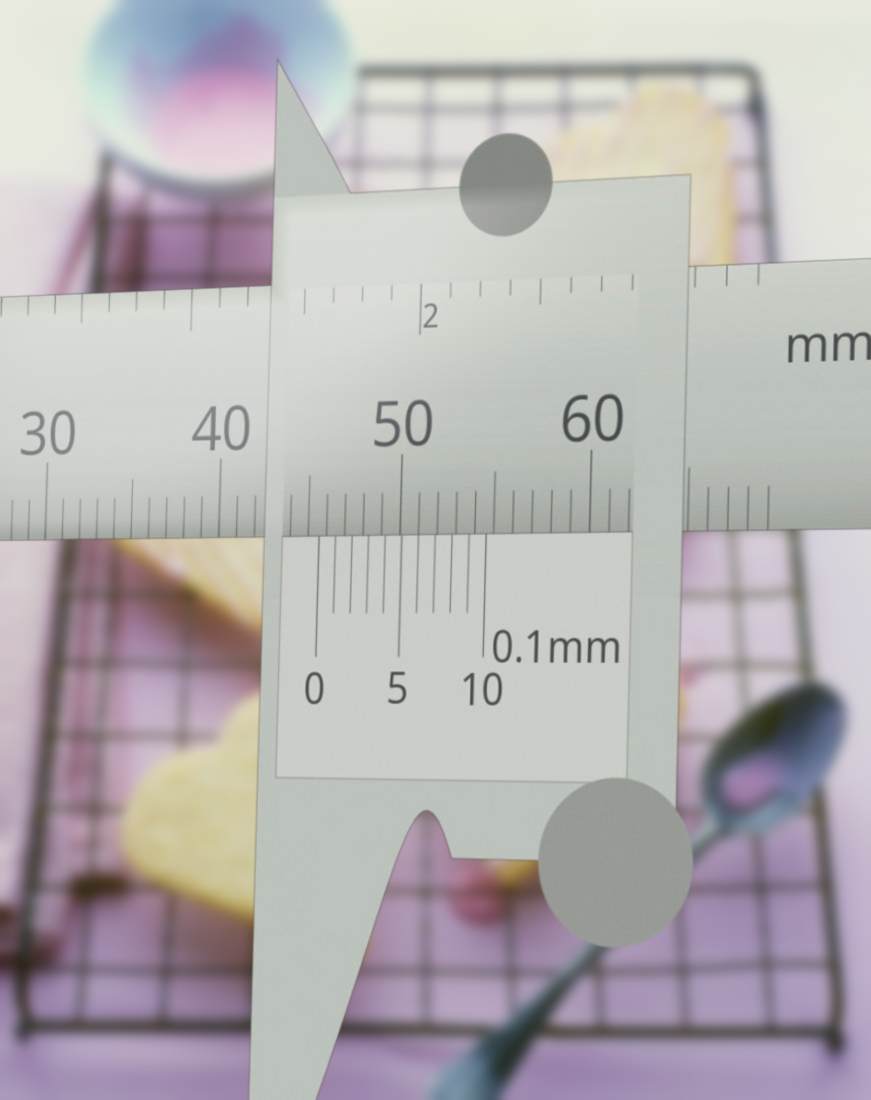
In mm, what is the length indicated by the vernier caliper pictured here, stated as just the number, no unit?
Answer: 45.6
